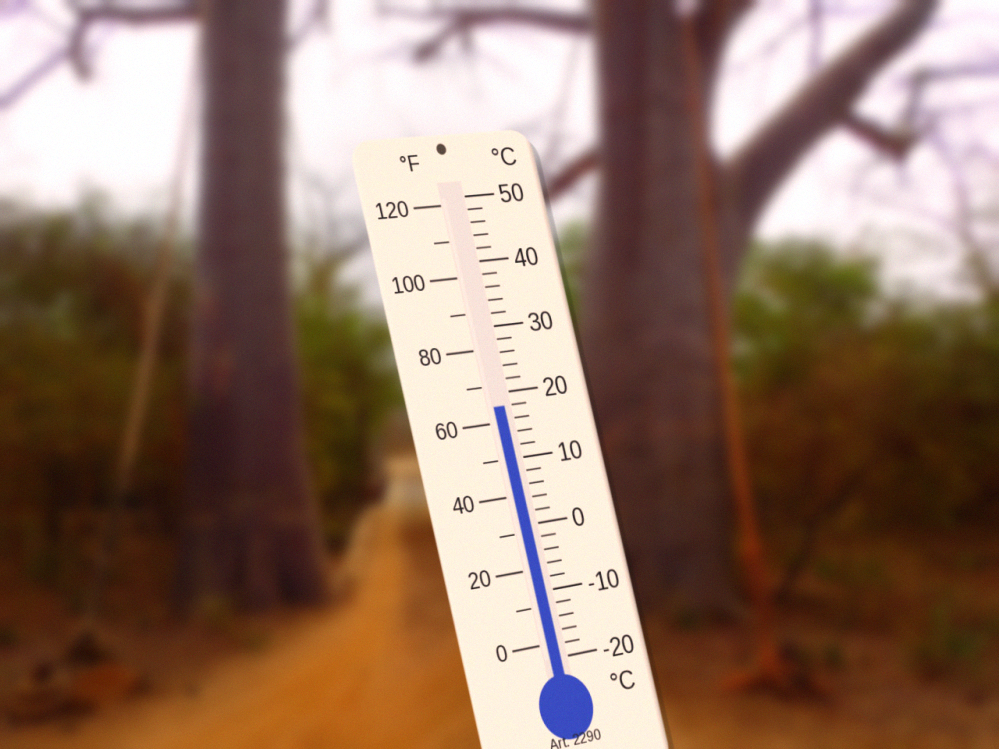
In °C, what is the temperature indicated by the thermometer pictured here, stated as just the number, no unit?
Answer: 18
